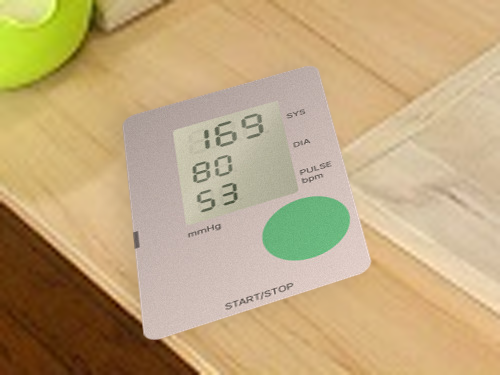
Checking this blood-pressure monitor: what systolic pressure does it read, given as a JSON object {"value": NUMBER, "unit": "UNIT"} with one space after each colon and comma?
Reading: {"value": 169, "unit": "mmHg"}
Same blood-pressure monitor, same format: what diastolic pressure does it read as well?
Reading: {"value": 80, "unit": "mmHg"}
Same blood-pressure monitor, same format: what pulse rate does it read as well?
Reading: {"value": 53, "unit": "bpm"}
